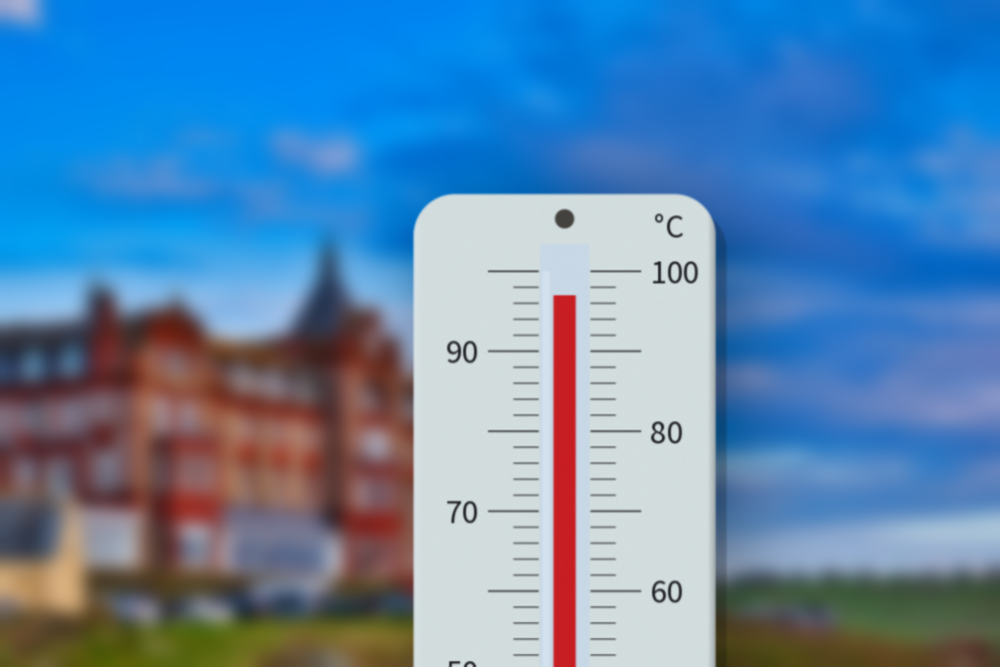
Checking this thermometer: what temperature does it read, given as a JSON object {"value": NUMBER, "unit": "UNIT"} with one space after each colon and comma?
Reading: {"value": 97, "unit": "°C"}
